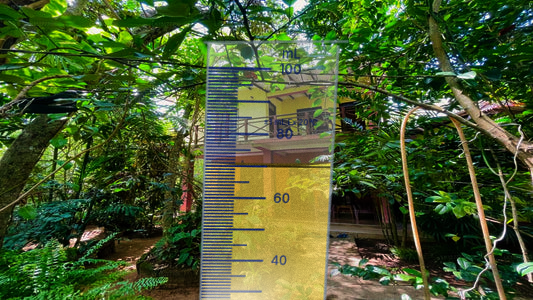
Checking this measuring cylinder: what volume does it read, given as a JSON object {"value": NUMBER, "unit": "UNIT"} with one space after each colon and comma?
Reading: {"value": 70, "unit": "mL"}
